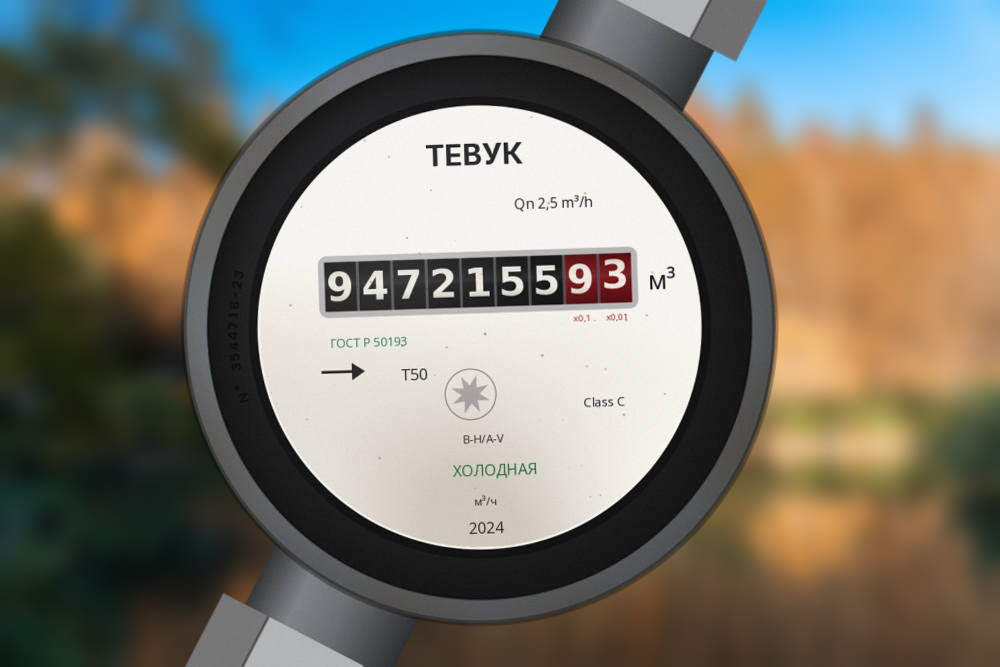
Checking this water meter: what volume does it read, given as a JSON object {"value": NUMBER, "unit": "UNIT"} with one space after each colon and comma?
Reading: {"value": 9472155.93, "unit": "m³"}
